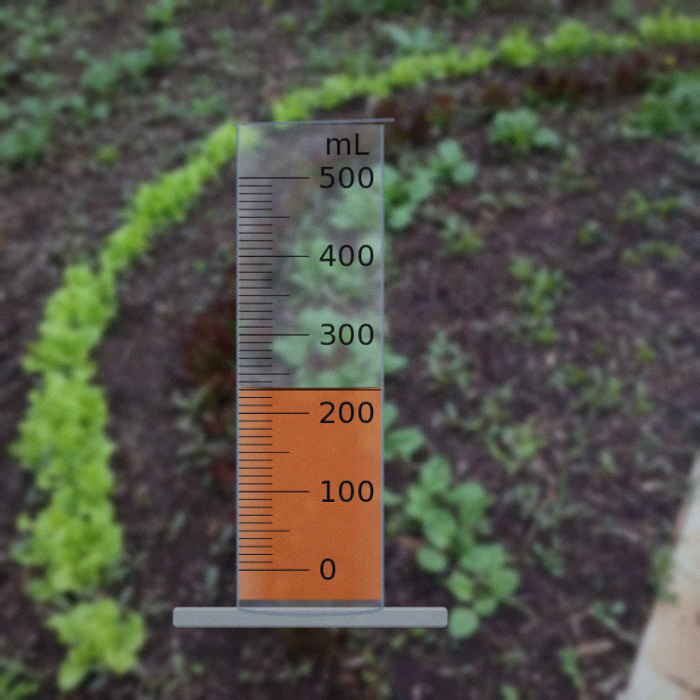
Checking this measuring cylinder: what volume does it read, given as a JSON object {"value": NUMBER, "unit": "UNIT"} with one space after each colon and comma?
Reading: {"value": 230, "unit": "mL"}
